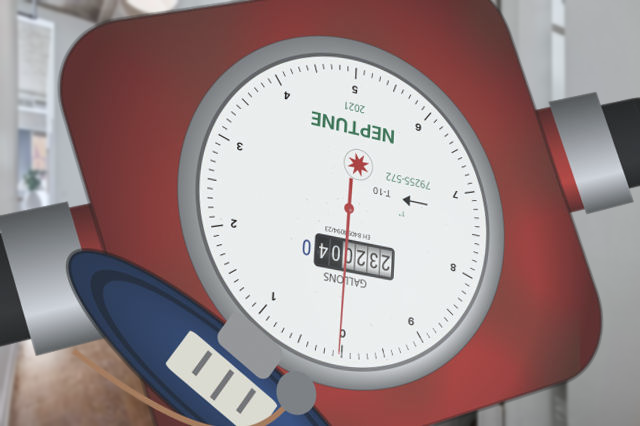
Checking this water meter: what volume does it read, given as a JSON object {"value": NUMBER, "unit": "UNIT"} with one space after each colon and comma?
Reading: {"value": 2320040.0, "unit": "gal"}
